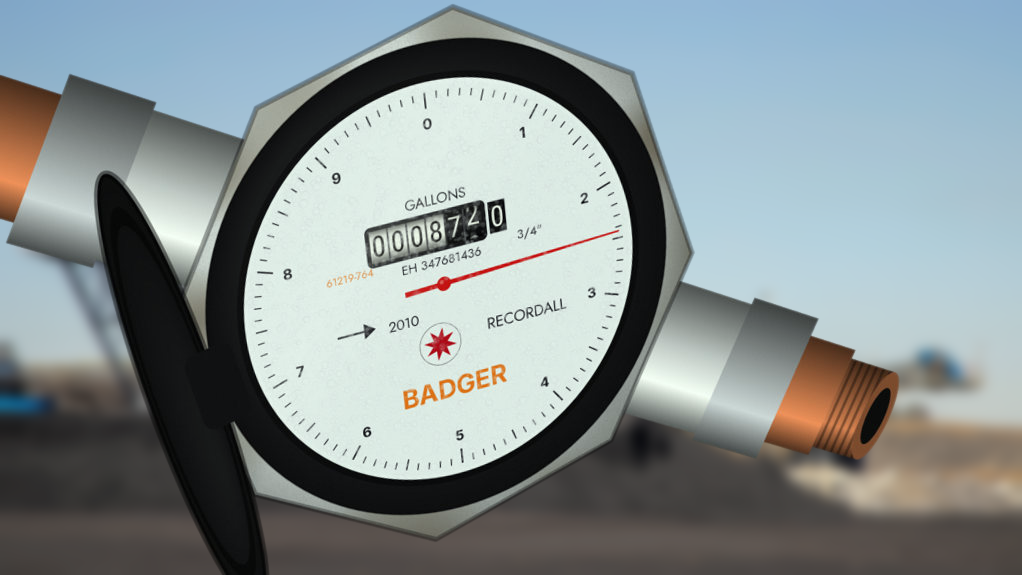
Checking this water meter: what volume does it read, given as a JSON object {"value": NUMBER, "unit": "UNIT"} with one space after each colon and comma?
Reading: {"value": 8722.4, "unit": "gal"}
